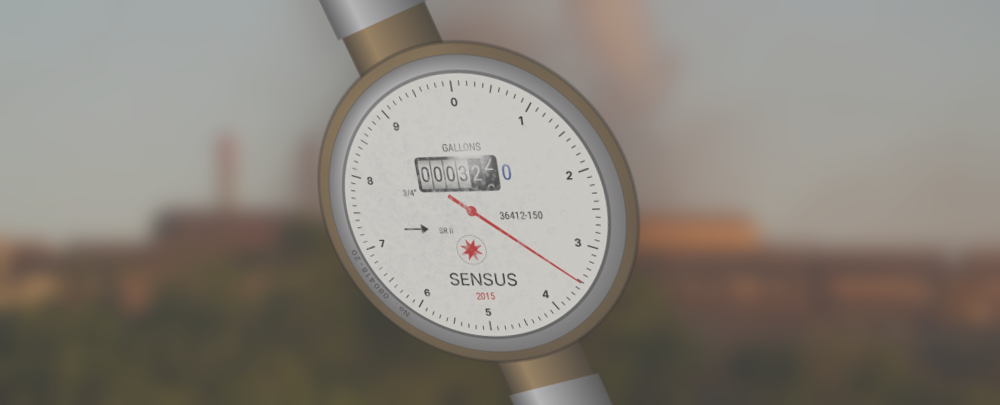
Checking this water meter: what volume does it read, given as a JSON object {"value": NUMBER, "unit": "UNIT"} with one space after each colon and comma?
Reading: {"value": 3223.5, "unit": "gal"}
